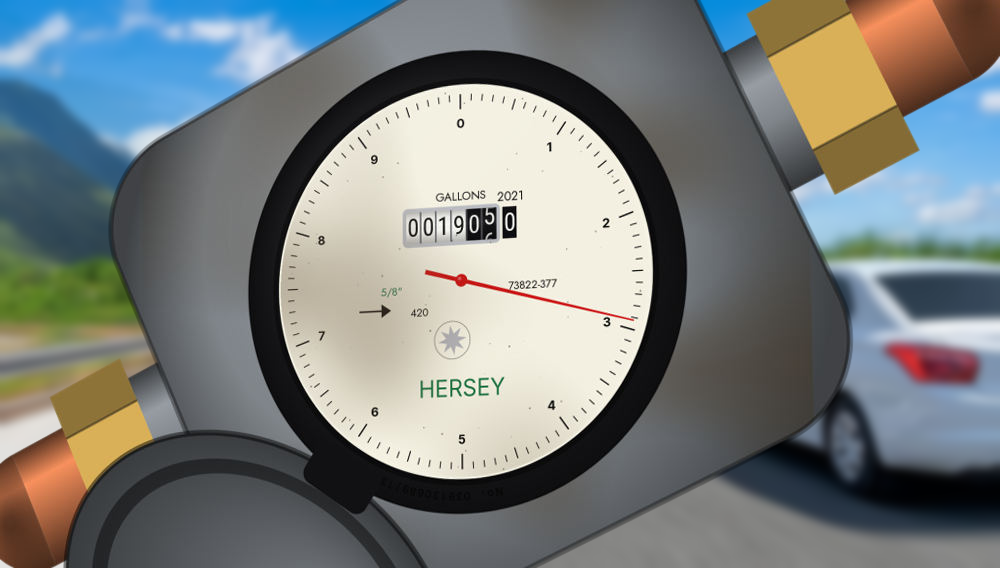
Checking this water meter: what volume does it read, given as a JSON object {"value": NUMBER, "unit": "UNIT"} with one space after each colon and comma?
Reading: {"value": 19052.9, "unit": "gal"}
